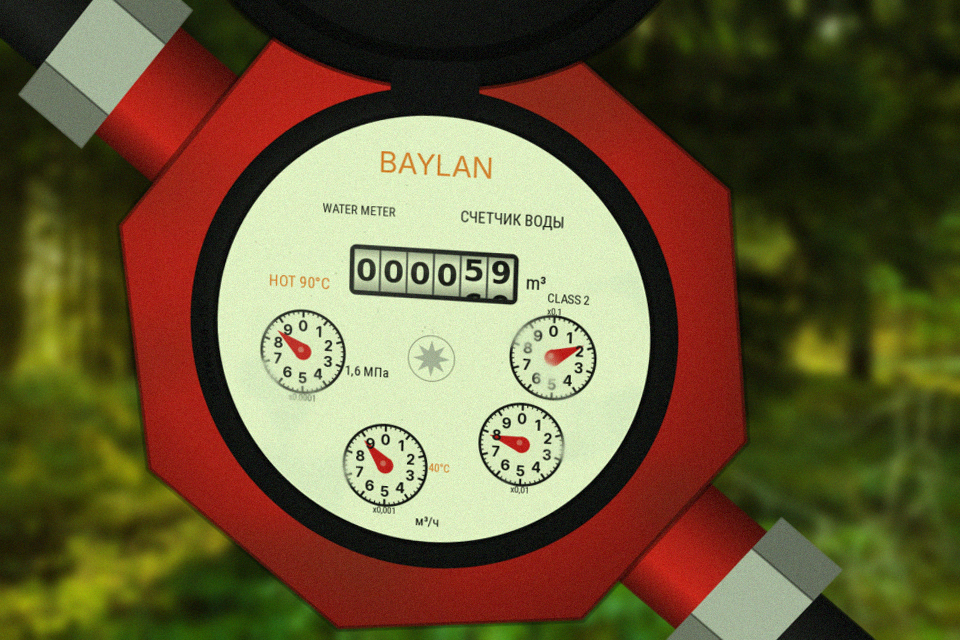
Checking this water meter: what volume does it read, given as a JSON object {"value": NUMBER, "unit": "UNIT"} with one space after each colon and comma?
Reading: {"value": 59.1788, "unit": "m³"}
